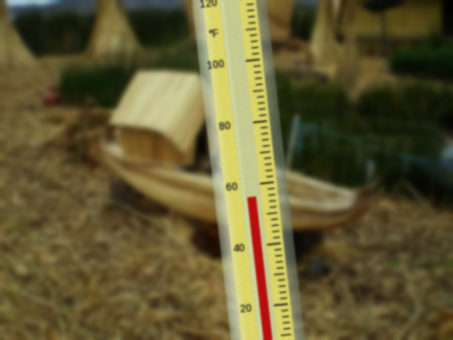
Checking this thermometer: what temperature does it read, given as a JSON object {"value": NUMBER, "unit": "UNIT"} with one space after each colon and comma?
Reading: {"value": 56, "unit": "°F"}
